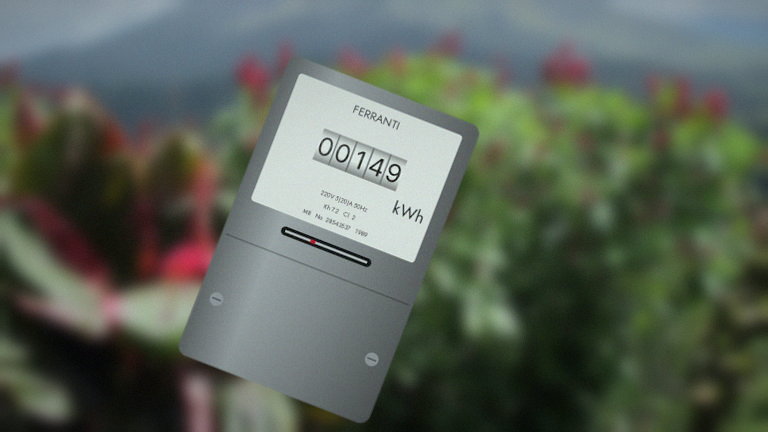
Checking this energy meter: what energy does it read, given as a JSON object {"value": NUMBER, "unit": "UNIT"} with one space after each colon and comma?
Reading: {"value": 149, "unit": "kWh"}
